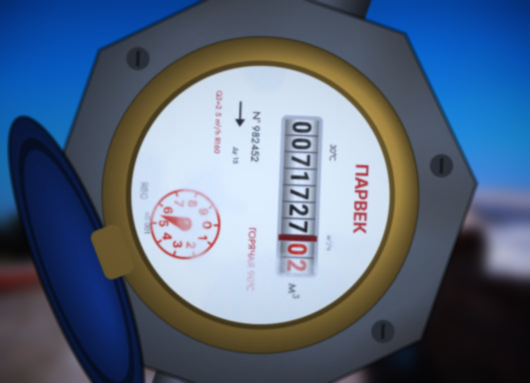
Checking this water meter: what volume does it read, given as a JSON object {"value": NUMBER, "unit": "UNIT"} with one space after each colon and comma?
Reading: {"value": 71727.025, "unit": "m³"}
